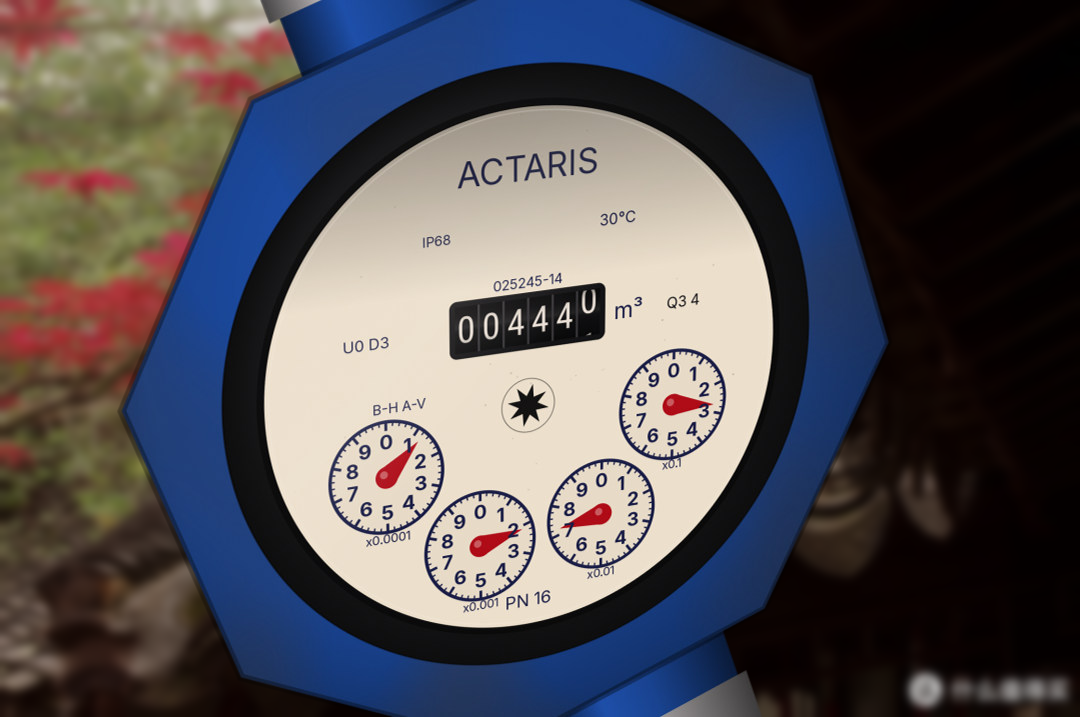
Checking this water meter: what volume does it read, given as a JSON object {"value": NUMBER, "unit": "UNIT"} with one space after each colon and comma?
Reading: {"value": 4440.2721, "unit": "m³"}
